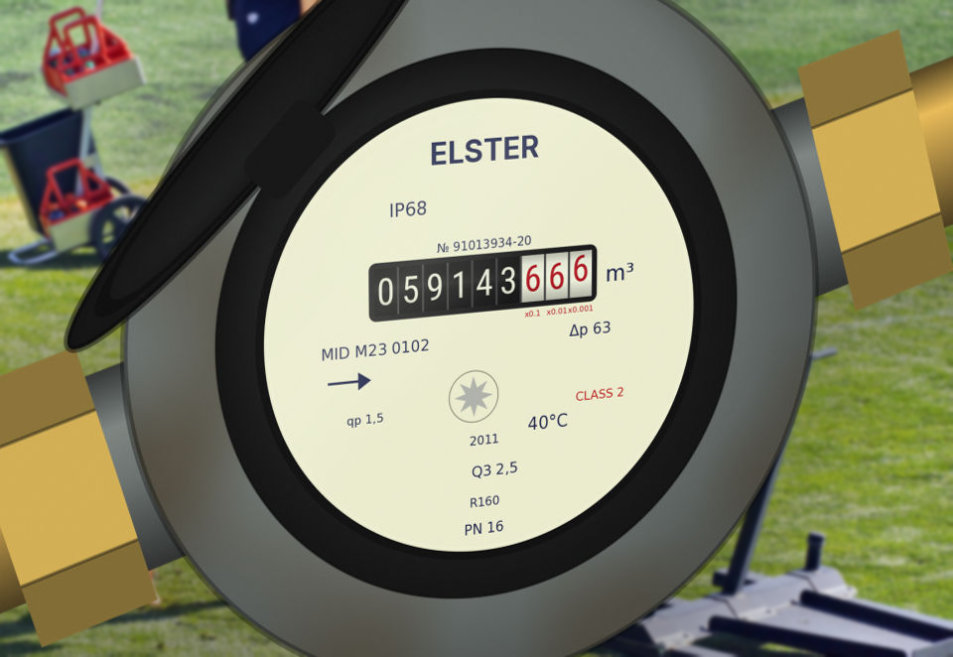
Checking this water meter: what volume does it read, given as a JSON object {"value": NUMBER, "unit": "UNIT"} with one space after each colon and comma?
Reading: {"value": 59143.666, "unit": "m³"}
